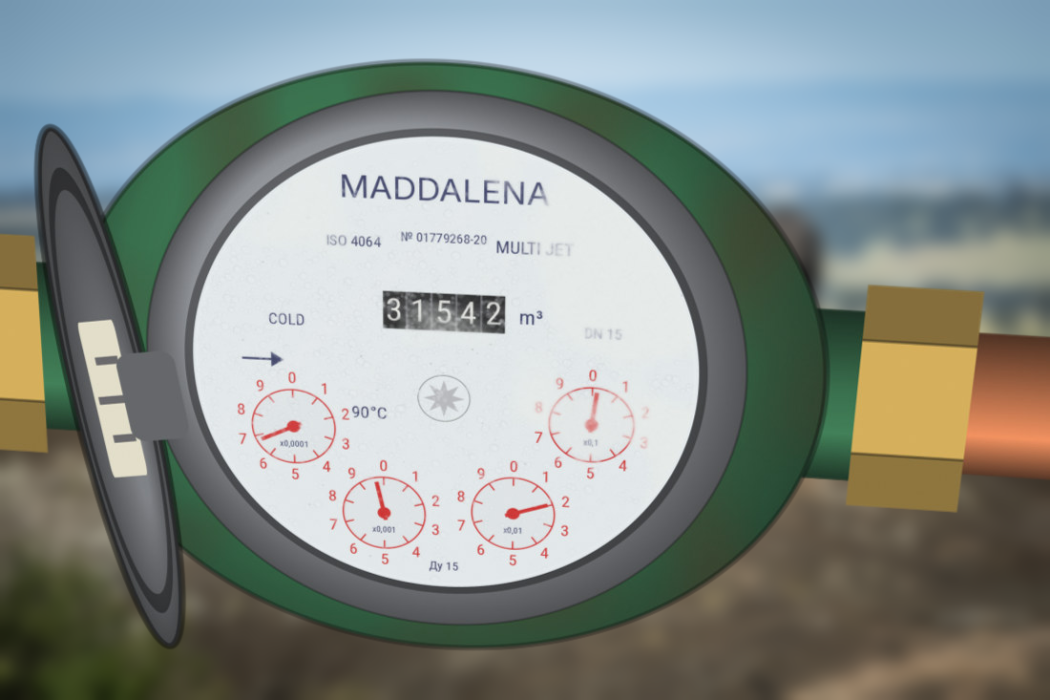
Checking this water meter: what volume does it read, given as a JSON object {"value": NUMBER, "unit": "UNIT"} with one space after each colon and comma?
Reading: {"value": 31542.0196, "unit": "m³"}
